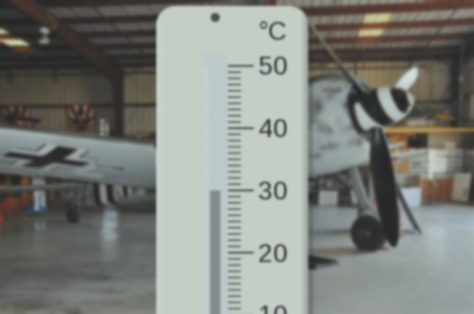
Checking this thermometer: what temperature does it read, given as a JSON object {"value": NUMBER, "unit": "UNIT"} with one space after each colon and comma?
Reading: {"value": 30, "unit": "°C"}
